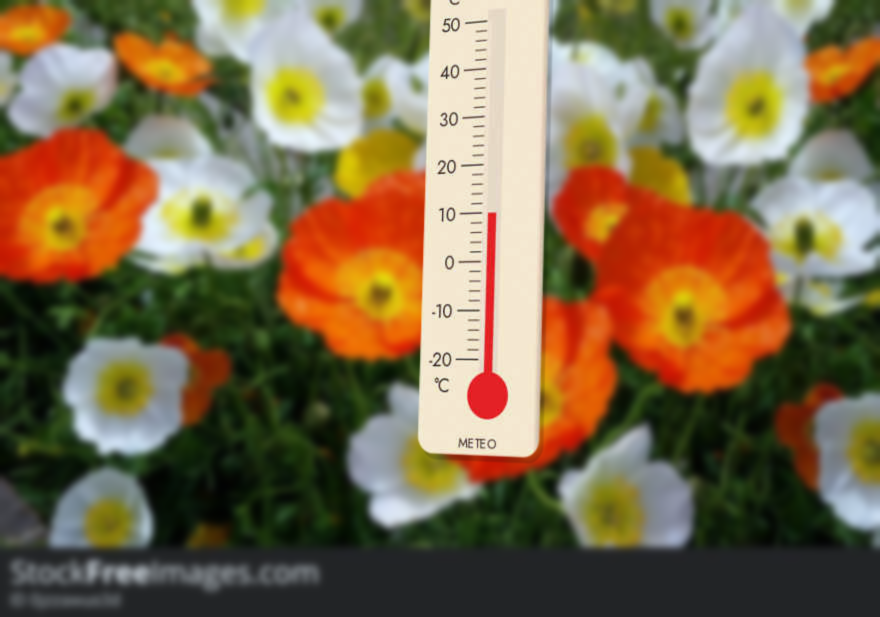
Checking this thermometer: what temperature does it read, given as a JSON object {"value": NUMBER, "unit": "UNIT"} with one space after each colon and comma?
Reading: {"value": 10, "unit": "°C"}
